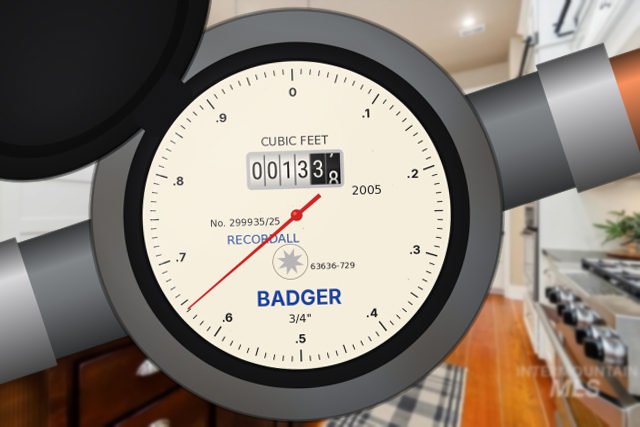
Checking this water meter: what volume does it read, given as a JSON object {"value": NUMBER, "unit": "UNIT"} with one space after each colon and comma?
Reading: {"value": 1337.64, "unit": "ft³"}
